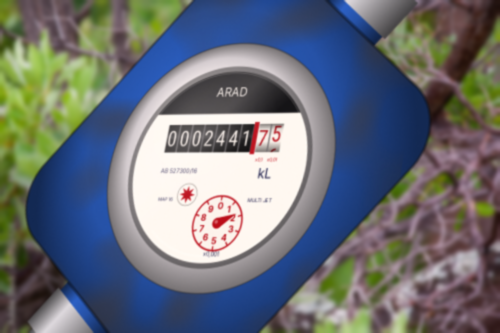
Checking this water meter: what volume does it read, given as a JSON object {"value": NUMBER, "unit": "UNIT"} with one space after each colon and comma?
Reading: {"value": 2441.751, "unit": "kL"}
